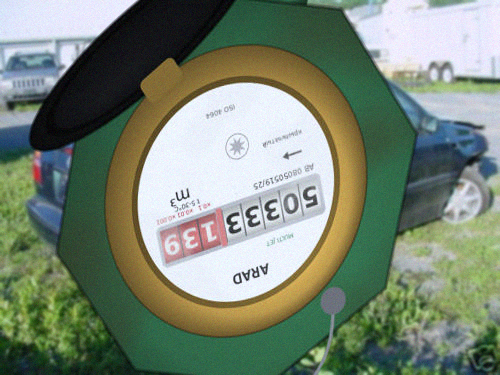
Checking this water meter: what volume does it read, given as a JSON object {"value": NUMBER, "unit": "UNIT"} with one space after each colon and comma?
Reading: {"value": 50333.139, "unit": "m³"}
